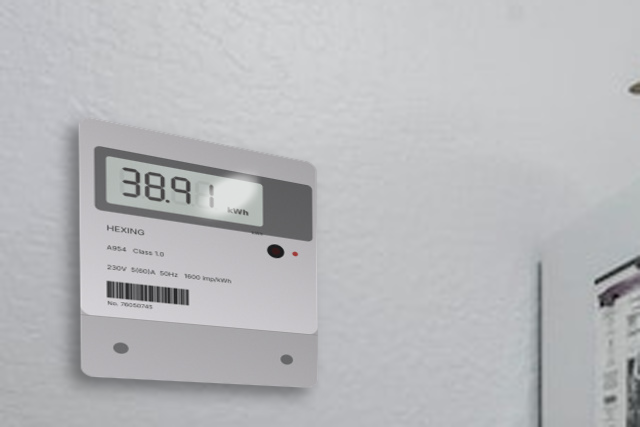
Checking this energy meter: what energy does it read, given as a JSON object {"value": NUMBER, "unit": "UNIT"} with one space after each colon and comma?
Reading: {"value": 38.91, "unit": "kWh"}
